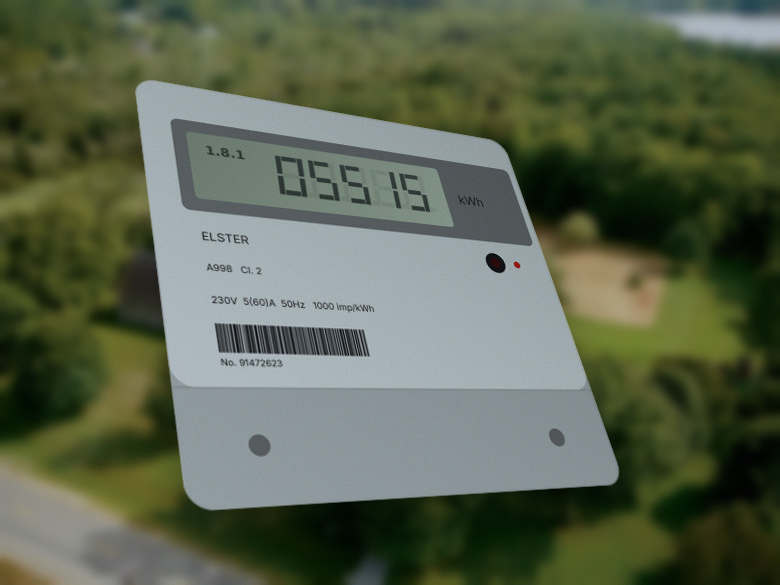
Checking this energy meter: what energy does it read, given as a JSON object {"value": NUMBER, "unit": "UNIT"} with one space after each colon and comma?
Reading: {"value": 5515, "unit": "kWh"}
